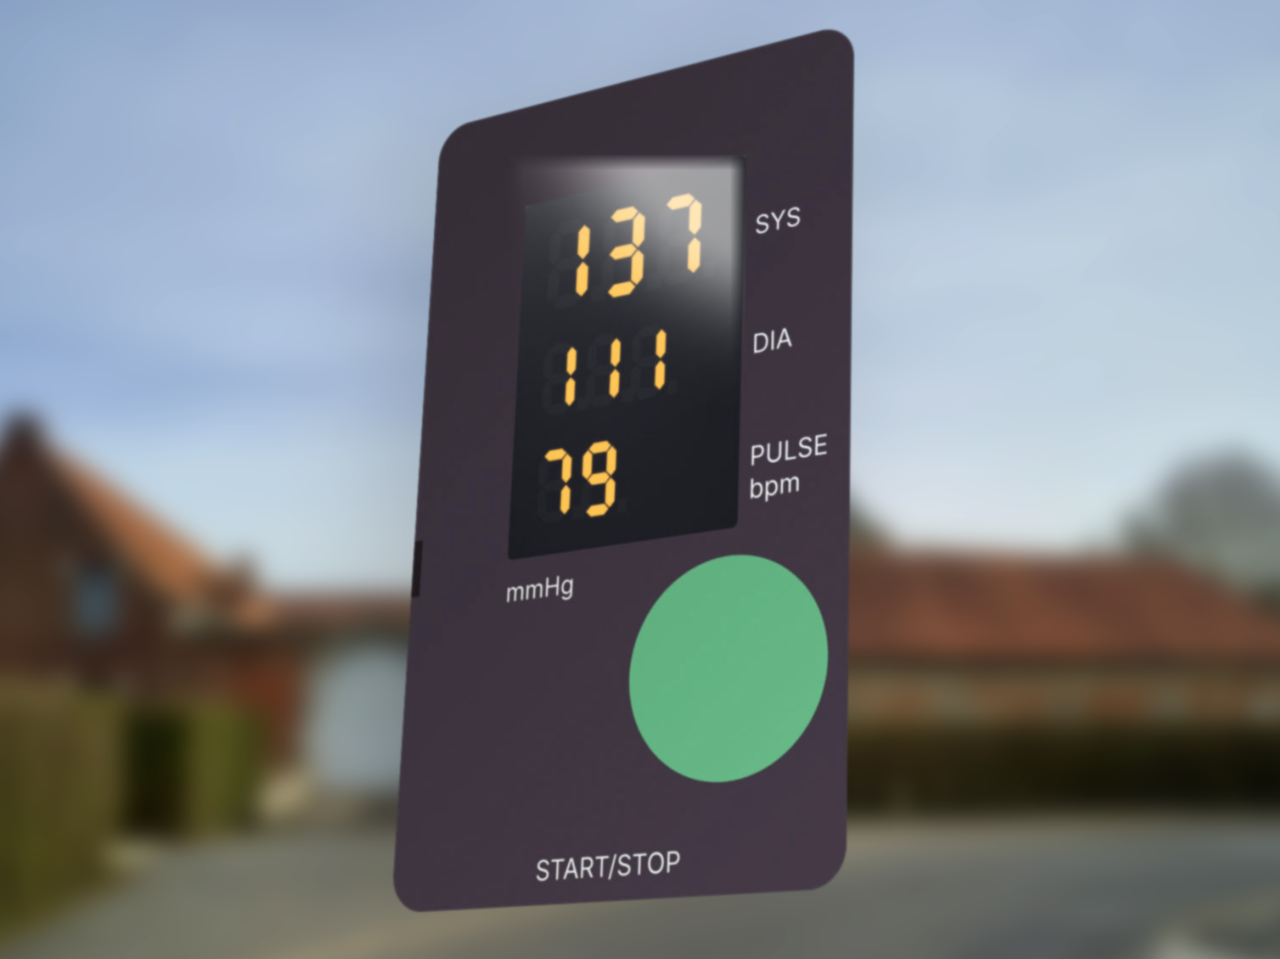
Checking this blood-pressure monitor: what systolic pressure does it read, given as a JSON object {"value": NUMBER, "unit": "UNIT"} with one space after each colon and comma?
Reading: {"value": 137, "unit": "mmHg"}
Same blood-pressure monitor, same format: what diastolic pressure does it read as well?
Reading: {"value": 111, "unit": "mmHg"}
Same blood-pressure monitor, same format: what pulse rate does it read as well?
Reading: {"value": 79, "unit": "bpm"}
